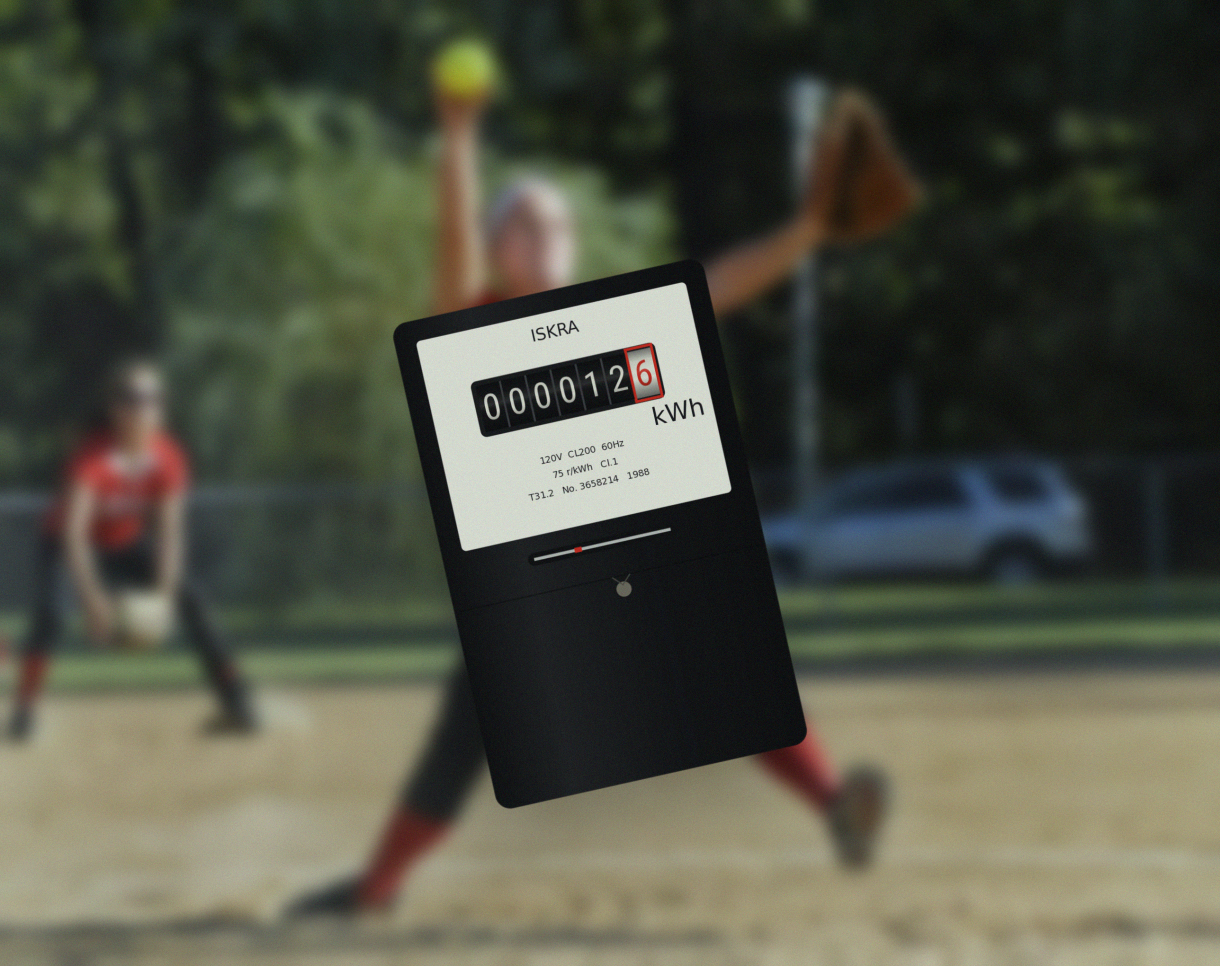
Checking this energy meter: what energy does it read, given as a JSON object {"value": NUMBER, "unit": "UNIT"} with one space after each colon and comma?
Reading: {"value": 12.6, "unit": "kWh"}
